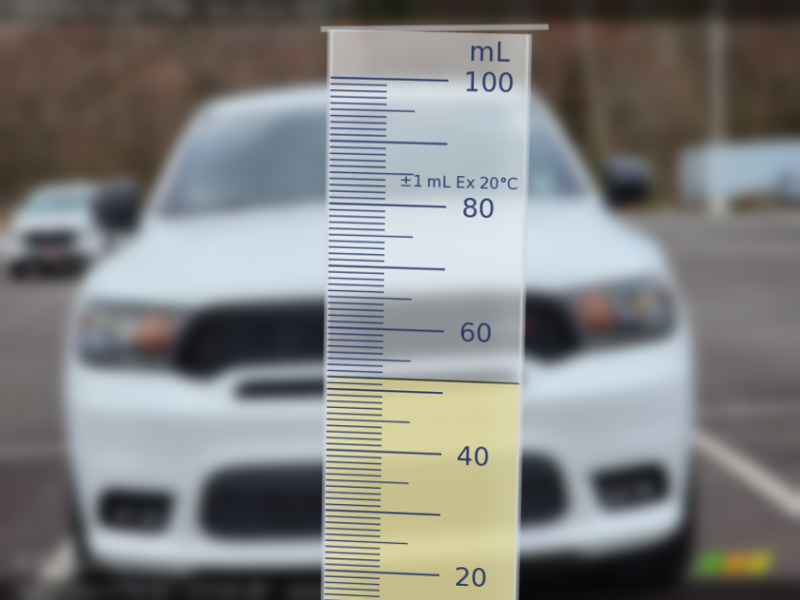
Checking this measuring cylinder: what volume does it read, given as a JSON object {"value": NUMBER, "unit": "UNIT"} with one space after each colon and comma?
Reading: {"value": 52, "unit": "mL"}
